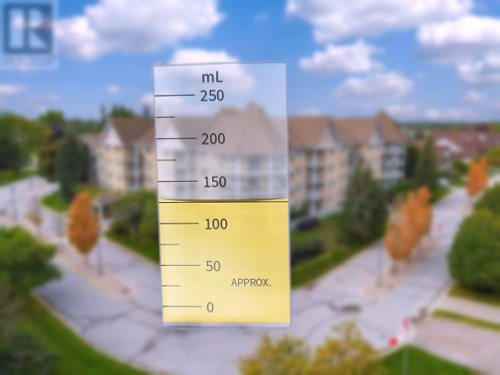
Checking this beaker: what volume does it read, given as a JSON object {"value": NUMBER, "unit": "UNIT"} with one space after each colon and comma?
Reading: {"value": 125, "unit": "mL"}
